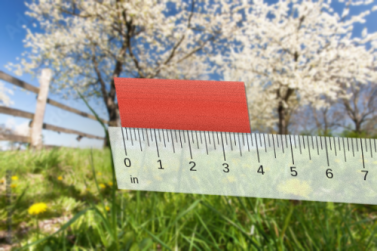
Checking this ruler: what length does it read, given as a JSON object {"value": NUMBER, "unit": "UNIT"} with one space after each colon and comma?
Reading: {"value": 3.875, "unit": "in"}
